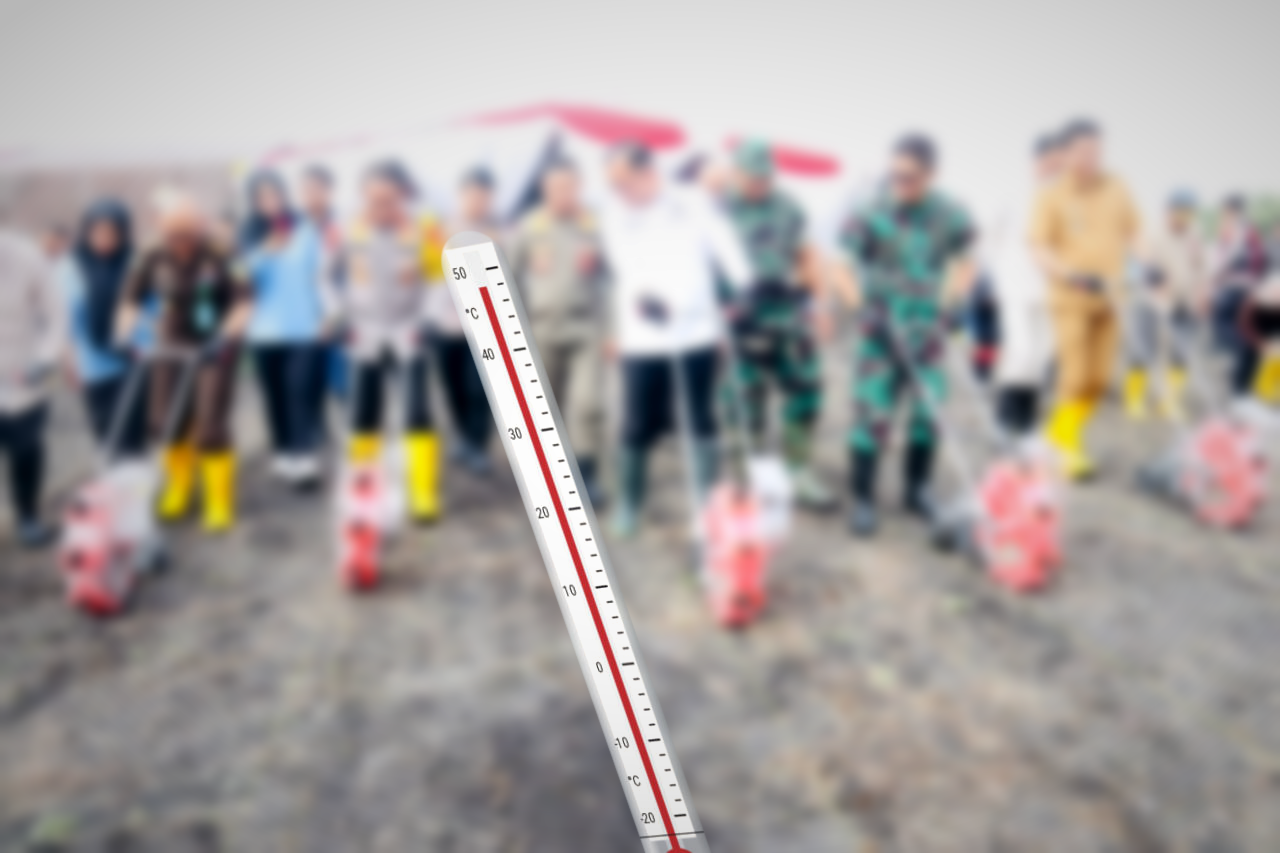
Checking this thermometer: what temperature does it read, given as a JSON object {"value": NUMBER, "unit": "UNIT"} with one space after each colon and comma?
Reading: {"value": 48, "unit": "°C"}
